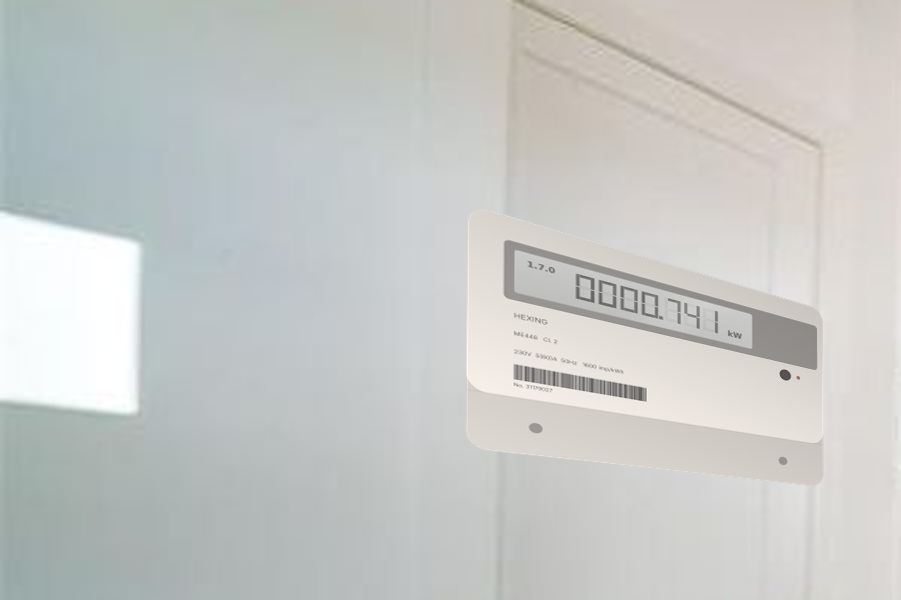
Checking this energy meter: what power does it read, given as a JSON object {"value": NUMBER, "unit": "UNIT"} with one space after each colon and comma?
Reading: {"value": 0.741, "unit": "kW"}
